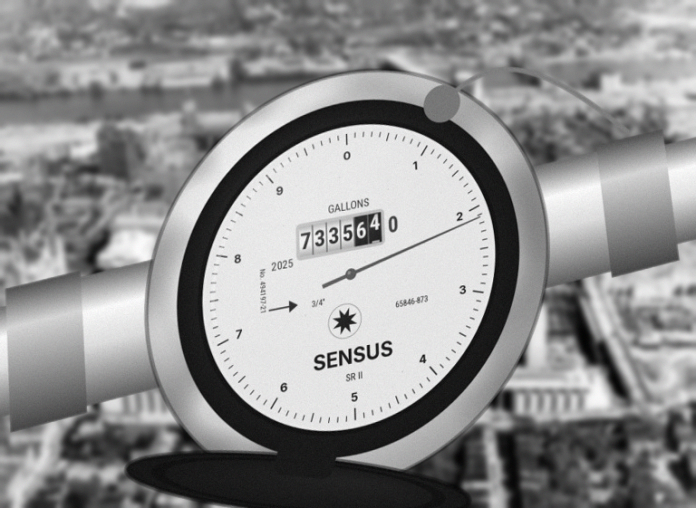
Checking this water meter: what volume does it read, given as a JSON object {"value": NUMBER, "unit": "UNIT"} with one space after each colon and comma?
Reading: {"value": 7335642.1, "unit": "gal"}
